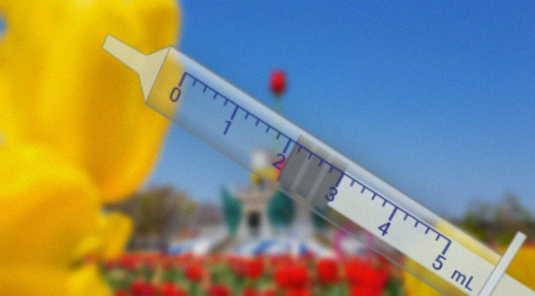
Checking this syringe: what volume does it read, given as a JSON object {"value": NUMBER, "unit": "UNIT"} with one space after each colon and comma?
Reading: {"value": 2.1, "unit": "mL"}
